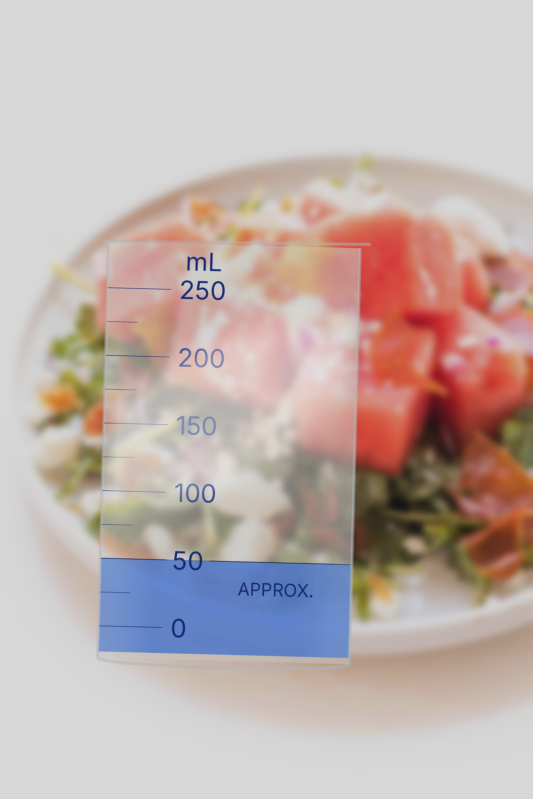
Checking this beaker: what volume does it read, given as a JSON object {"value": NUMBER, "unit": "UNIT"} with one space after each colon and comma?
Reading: {"value": 50, "unit": "mL"}
